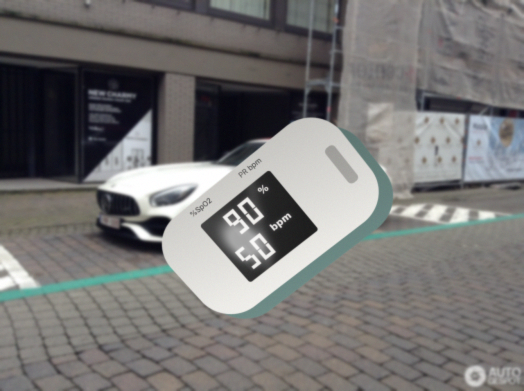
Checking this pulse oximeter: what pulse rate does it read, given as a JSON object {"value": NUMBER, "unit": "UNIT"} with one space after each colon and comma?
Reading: {"value": 50, "unit": "bpm"}
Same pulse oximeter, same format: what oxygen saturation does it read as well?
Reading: {"value": 90, "unit": "%"}
